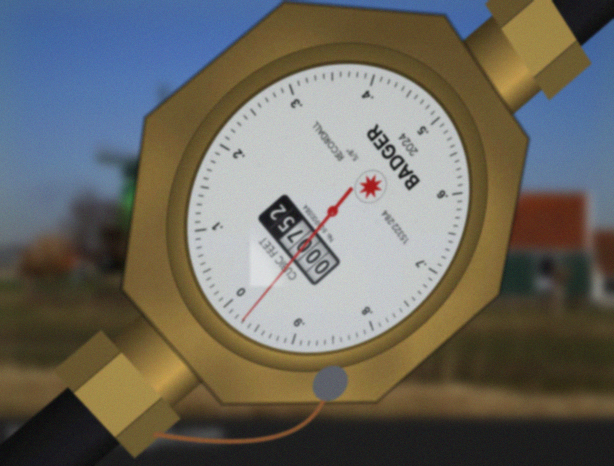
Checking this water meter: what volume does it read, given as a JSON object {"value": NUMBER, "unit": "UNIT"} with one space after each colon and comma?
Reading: {"value": 751.97, "unit": "ft³"}
